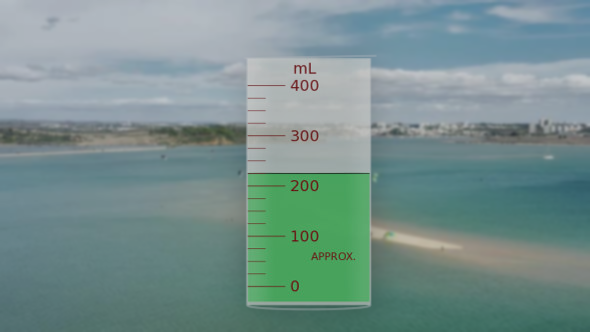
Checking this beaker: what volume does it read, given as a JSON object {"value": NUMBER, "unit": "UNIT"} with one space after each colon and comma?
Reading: {"value": 225, "unit": "mL"}
